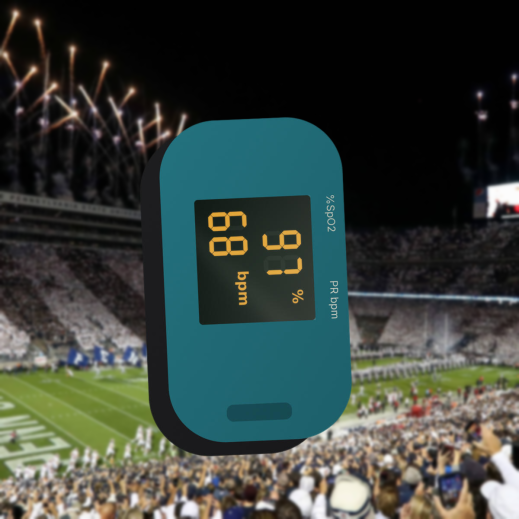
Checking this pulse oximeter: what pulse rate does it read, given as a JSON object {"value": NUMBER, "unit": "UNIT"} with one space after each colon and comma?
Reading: {"value": 68, "unit": "bpm"}
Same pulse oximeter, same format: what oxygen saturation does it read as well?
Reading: {"value": 97, "unit": "%"}
